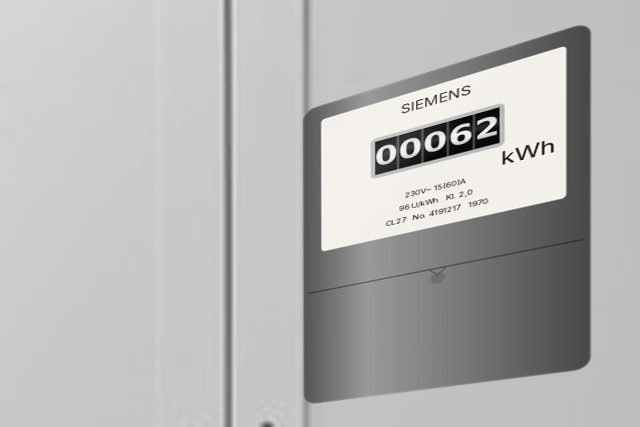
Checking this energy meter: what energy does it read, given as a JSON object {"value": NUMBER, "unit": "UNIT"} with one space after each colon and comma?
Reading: {"value": 62, "unit": "kWh"}
